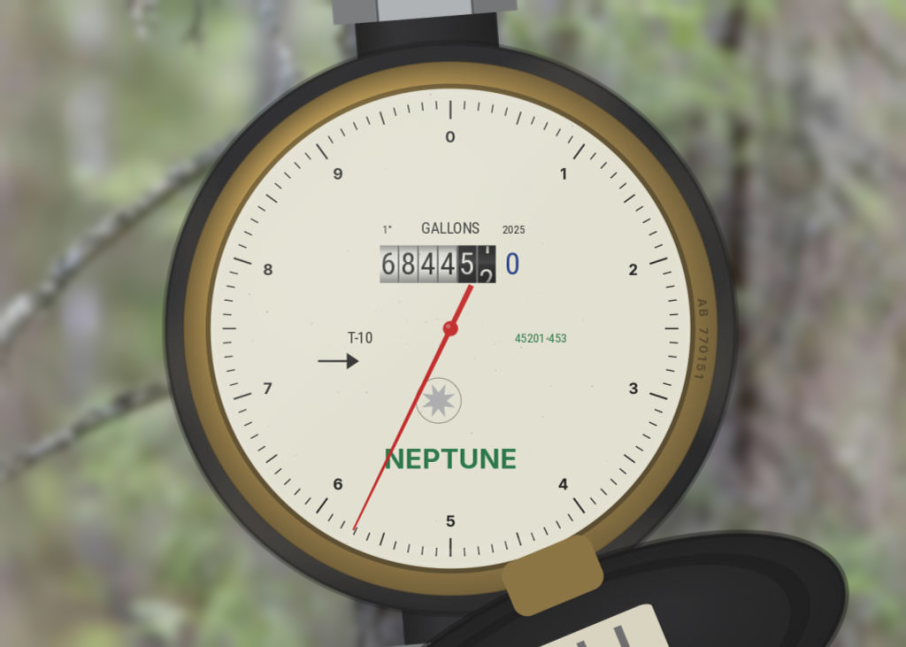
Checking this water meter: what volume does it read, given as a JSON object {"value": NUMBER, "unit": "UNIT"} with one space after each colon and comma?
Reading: {"value": 6844515.7, "unit": "gal"}
